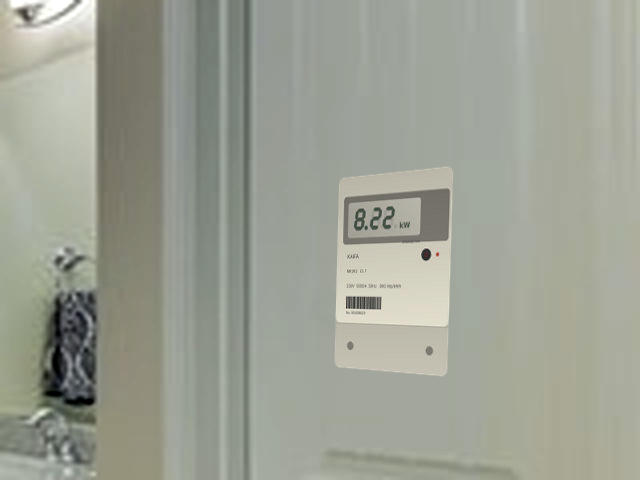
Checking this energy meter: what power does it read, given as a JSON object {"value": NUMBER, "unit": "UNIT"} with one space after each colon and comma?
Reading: {"value": 8.22, "unit": "kW"}
